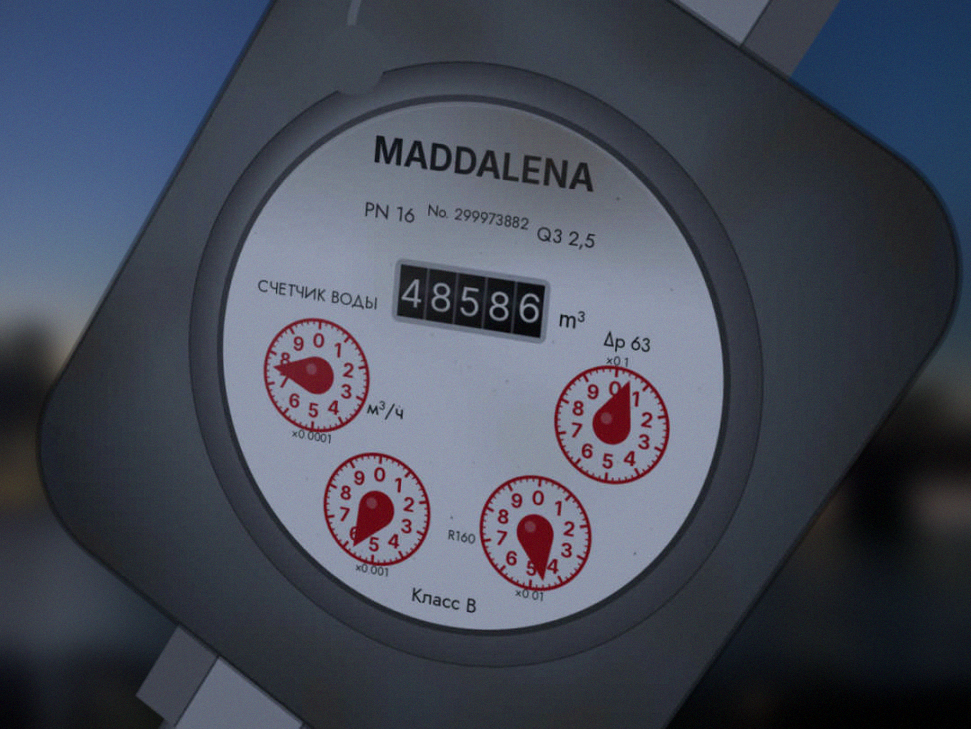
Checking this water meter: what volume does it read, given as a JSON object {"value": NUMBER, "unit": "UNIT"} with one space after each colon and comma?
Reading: {"value": 48586.0457, "unit": "m³"}
